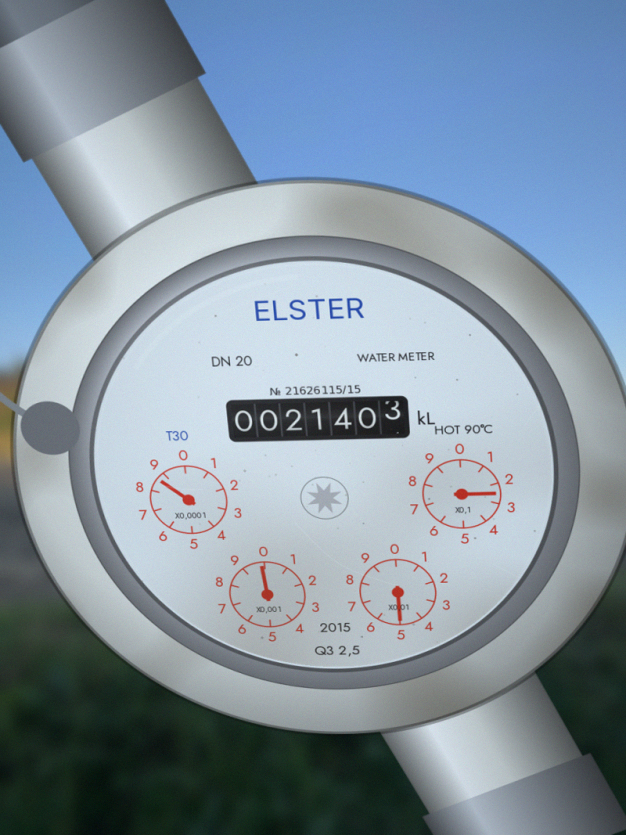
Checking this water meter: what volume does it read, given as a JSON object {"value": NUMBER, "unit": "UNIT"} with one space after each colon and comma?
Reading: {"value": 21403.2498, "unit": "kL"}
